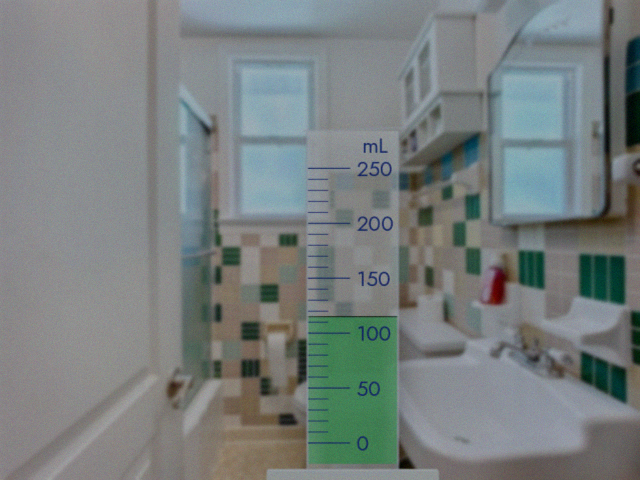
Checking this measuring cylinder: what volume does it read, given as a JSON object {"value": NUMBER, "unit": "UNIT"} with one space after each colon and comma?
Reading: {"value": 115, "unit": "mL"}
